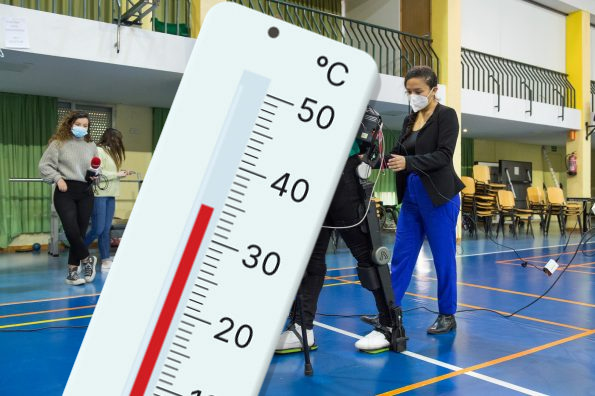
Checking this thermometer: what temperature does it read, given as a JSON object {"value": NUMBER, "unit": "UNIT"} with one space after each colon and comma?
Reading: {"value": 34, "unit": "°C"}
